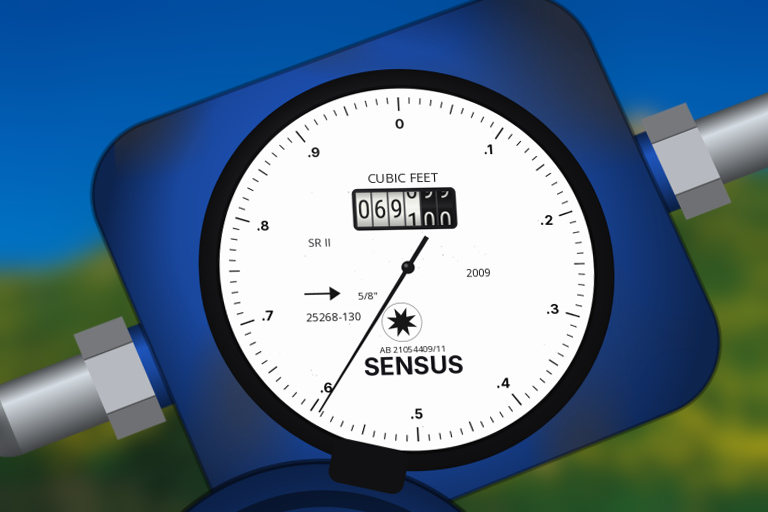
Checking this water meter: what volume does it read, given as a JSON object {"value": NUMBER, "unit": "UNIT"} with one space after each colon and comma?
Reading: {"value": 69099.59, "unit": "ft³"}
